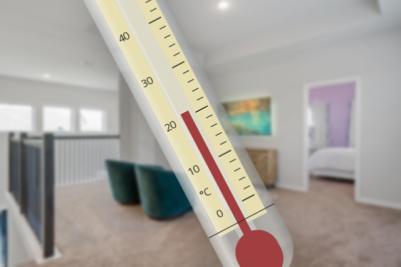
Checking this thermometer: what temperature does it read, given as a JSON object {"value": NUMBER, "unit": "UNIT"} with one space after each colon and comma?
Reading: {"value": 21, "unit": "°C"}
